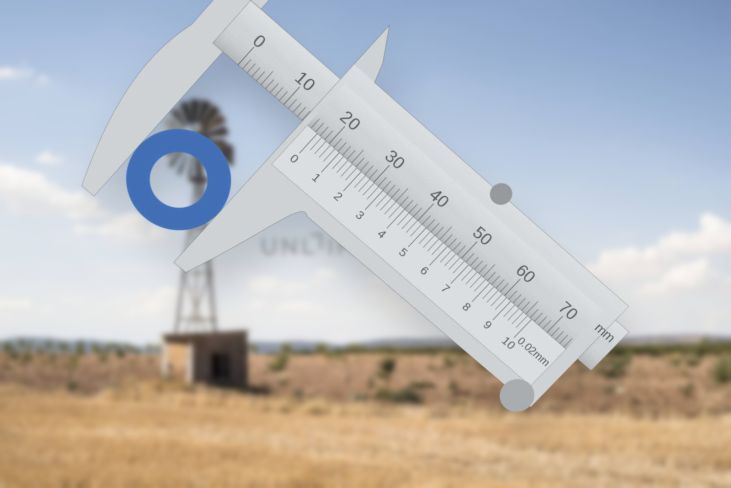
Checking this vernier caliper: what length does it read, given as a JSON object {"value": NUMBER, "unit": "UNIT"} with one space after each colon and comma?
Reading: {"value": 17.4, "unit": "mm"}
